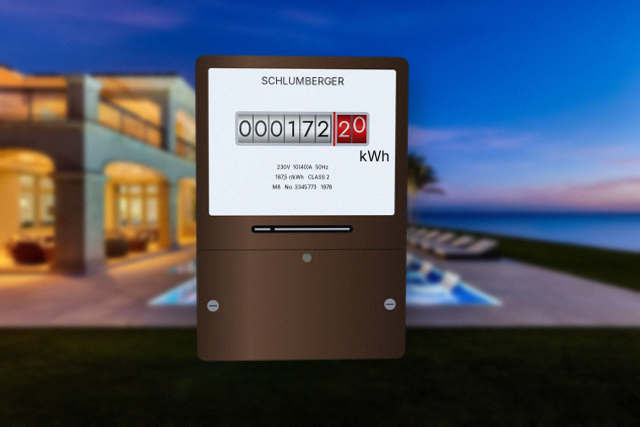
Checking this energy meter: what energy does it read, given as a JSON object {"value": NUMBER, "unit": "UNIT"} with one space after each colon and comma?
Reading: {"value": 172.20, "unit": "kWh"}
